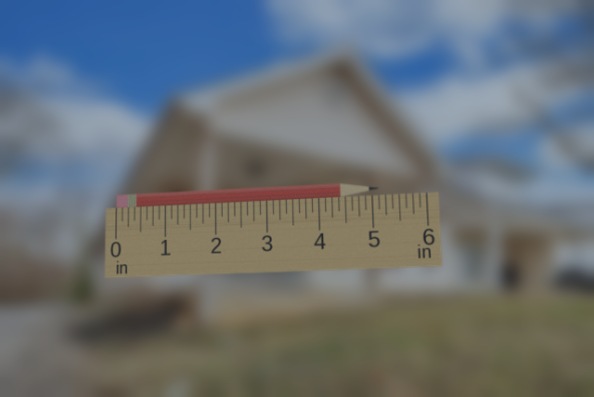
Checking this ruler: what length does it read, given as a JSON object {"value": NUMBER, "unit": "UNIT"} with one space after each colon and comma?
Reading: {"value": 5.125, "unit": "in"}
